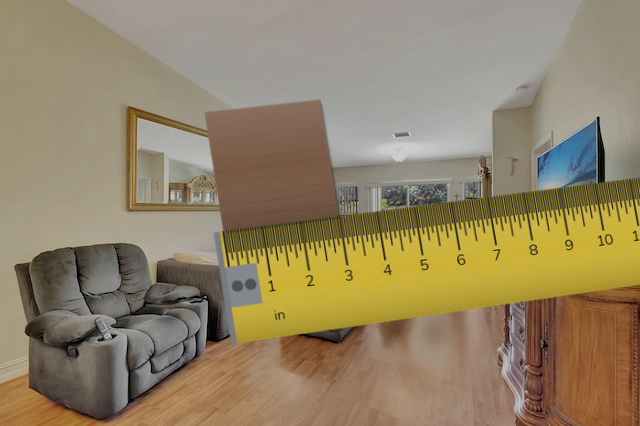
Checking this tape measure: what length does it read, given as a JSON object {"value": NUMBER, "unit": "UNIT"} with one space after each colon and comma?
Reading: {"value": 3, "unit": "in"}
